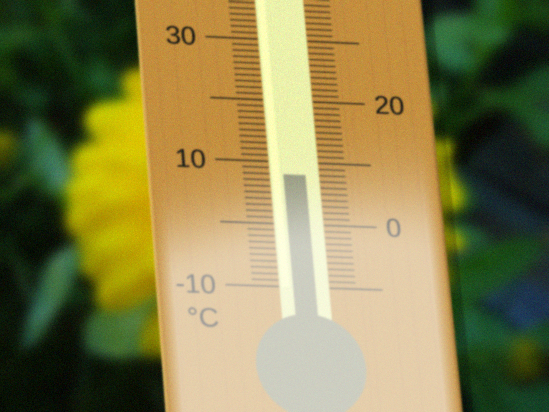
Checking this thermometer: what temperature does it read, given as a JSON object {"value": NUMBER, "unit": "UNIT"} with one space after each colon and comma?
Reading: {"value": 8, "unit": "°C"}
